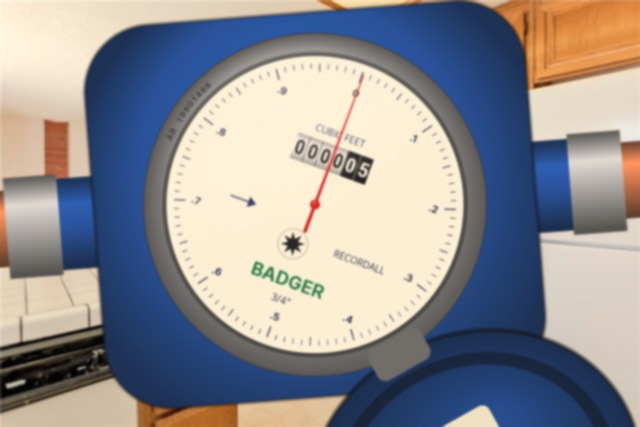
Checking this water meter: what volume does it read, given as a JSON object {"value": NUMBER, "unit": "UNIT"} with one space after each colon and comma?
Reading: {"value": 5.00, "unit": "ft³"}
